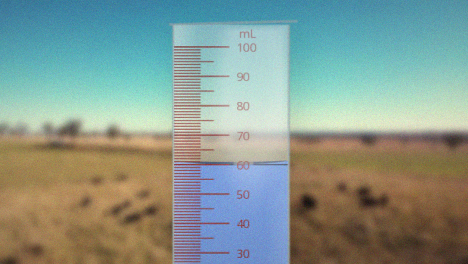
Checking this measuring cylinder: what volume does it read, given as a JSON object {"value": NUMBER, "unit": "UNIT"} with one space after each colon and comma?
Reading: {"value": 60, "unit": "mL"}
